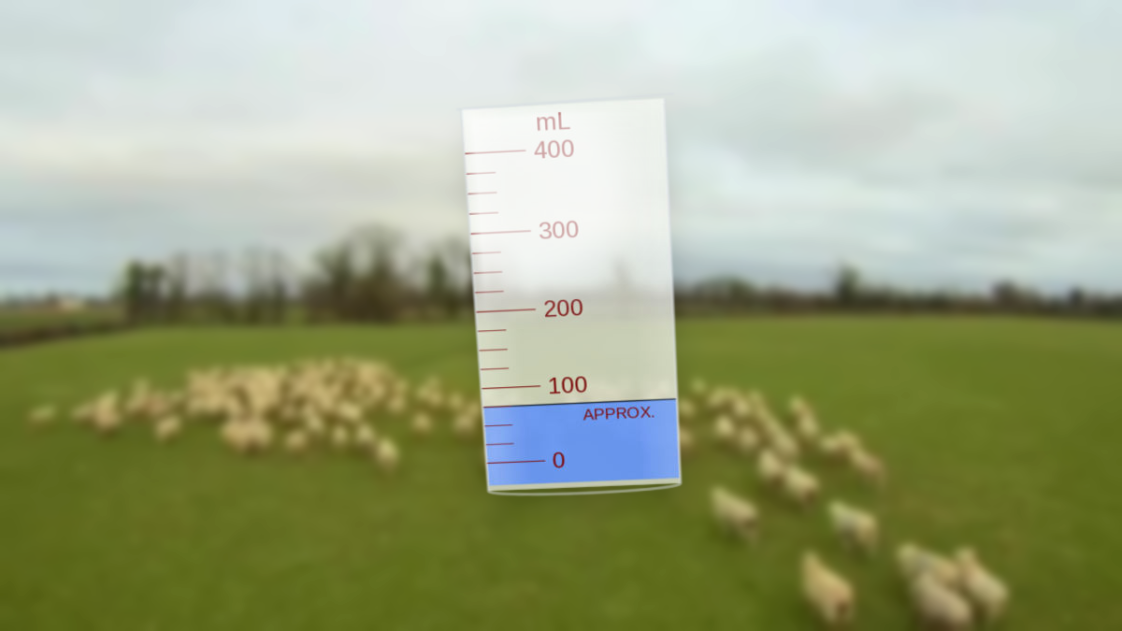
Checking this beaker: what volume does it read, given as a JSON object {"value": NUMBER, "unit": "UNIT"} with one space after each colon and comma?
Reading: {"value": 75, "unit": "mL"}
